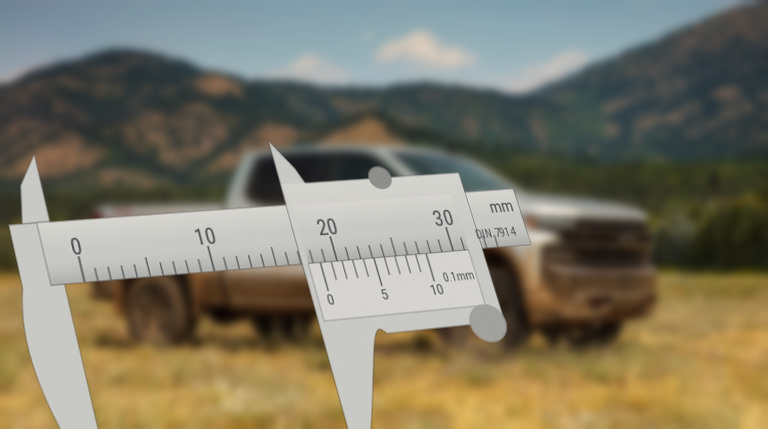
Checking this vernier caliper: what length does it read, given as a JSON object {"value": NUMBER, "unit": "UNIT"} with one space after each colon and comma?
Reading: {"value": 18.6, "unit": "mm"}
